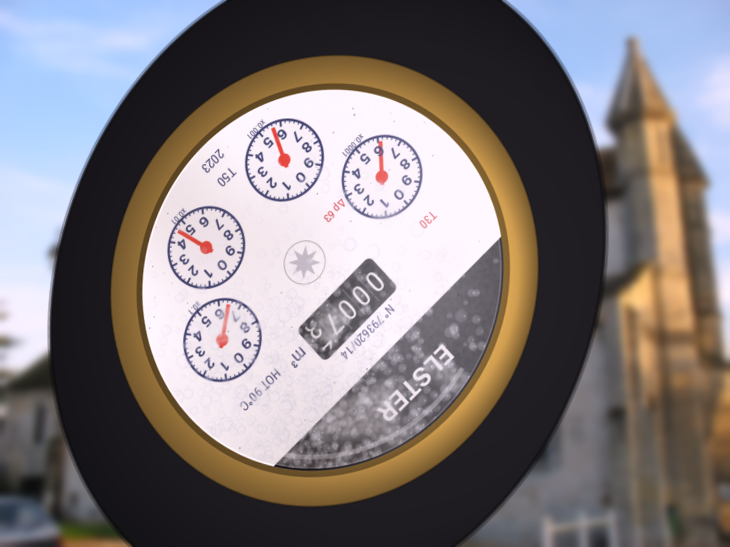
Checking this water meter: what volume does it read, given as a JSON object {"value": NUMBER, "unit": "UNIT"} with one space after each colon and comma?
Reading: {"value": 72.6456, "unit": "m³"}
